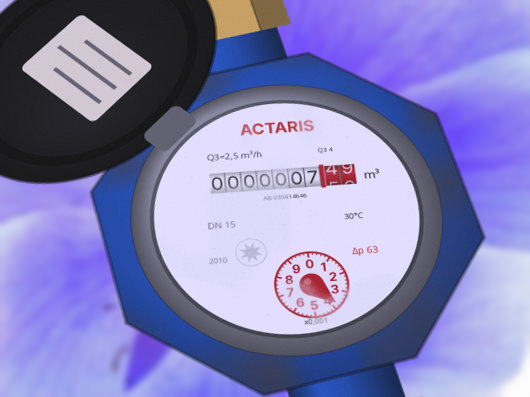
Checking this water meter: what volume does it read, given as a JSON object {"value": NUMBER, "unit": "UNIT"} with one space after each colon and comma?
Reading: {"value": 7.493, "unit": "m³"}
